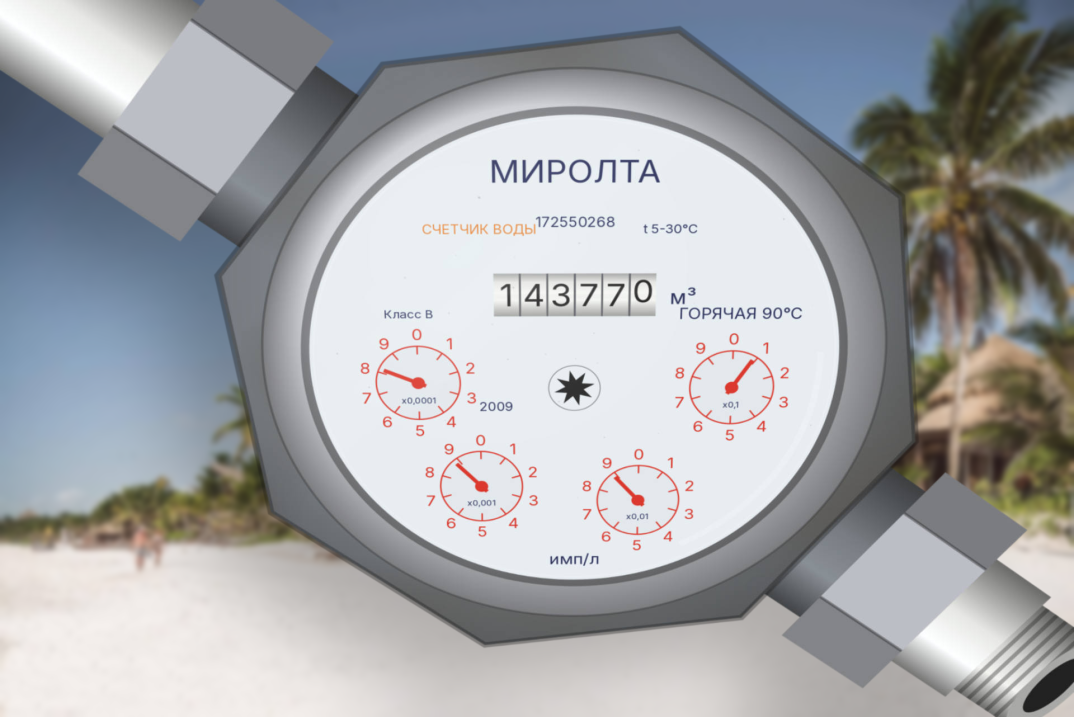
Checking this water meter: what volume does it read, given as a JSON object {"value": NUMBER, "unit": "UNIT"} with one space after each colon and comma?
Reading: {"value": 143770.0888, "unit": "m³"}
